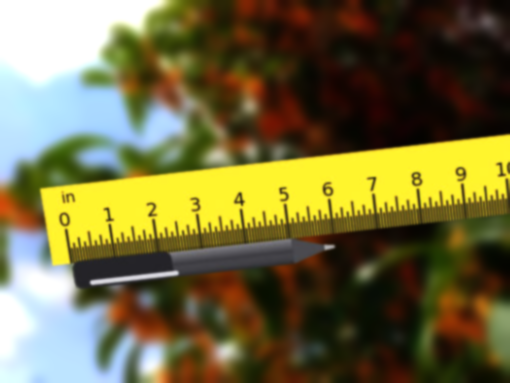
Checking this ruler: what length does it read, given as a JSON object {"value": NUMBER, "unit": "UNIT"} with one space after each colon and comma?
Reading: {"value": 6, "unit": "in"}
